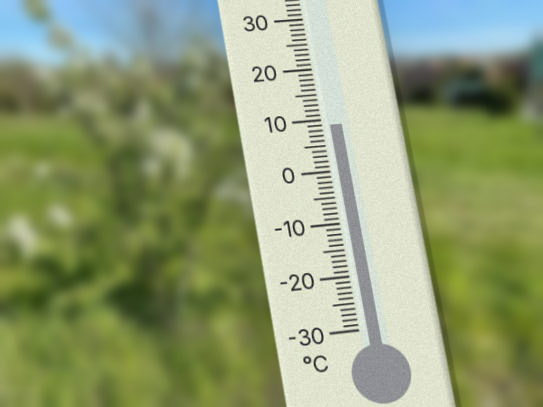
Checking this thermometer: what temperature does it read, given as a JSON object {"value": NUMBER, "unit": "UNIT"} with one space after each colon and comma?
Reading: {"value": 9, "unit": "°C"}
